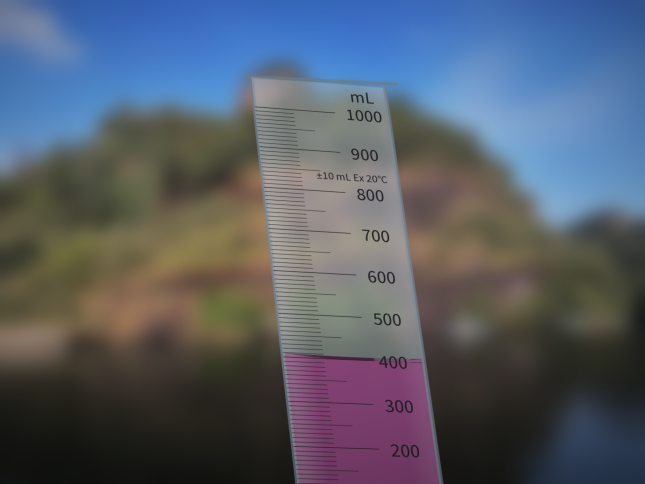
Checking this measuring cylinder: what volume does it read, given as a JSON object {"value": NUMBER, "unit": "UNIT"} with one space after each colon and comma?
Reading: {"value": 400, "unit": "mL"}
